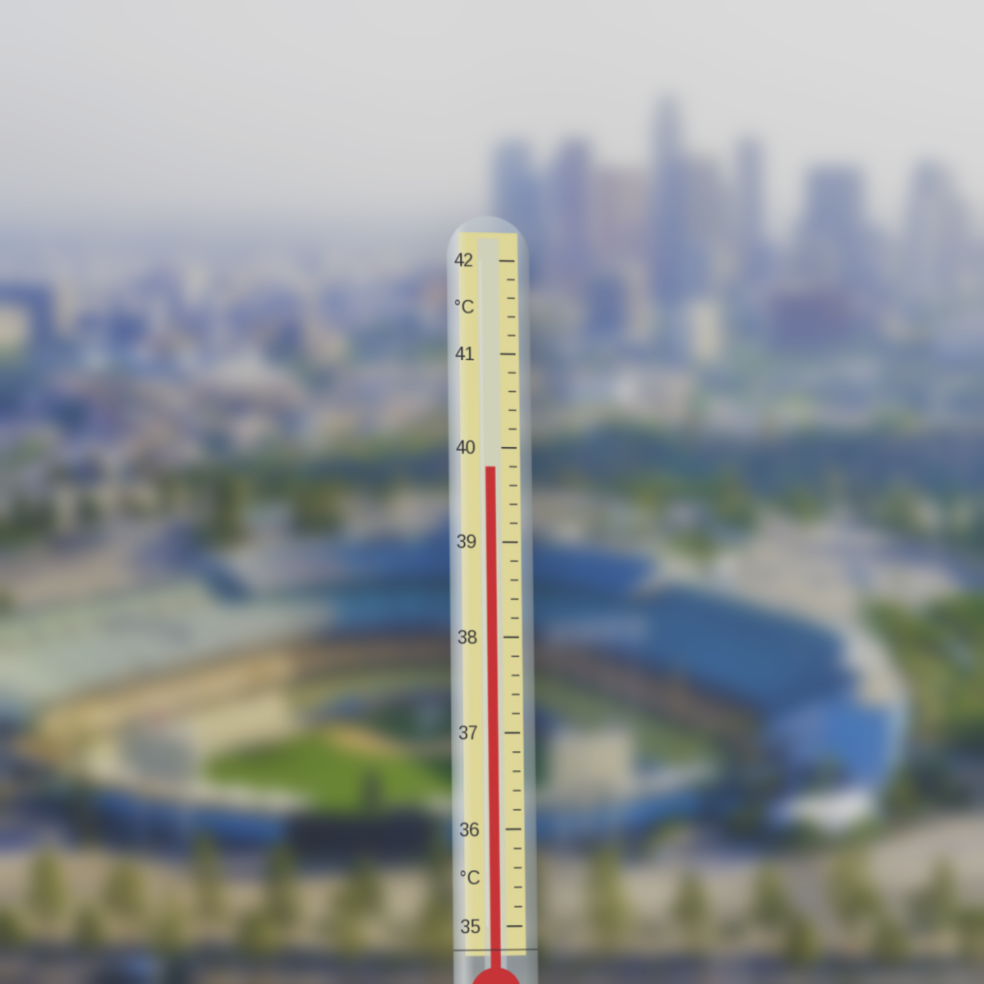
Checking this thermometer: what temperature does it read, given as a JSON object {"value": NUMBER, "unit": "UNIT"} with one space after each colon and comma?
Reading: {"value": 39.8, "unit": "°C"}
